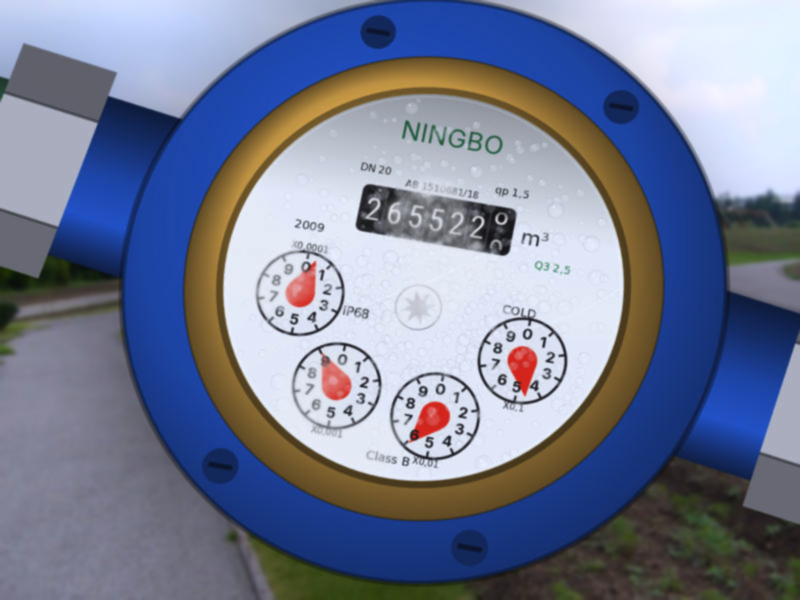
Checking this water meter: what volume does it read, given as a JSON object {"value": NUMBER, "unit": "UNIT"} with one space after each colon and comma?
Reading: {"value": 2655228.4590, "unit": "m³"}
